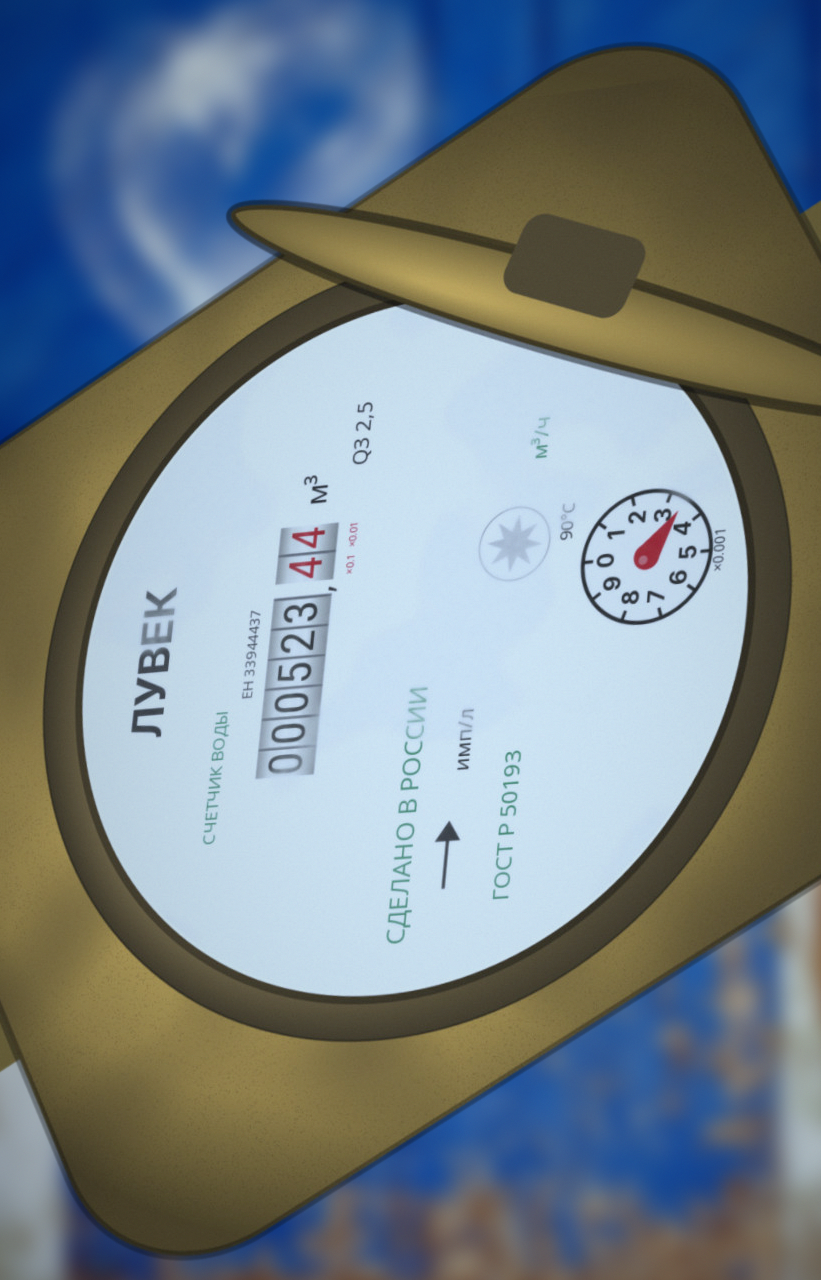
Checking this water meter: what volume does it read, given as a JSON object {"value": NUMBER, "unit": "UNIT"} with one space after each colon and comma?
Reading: {"value": 523.443, "unit": "m³"}
